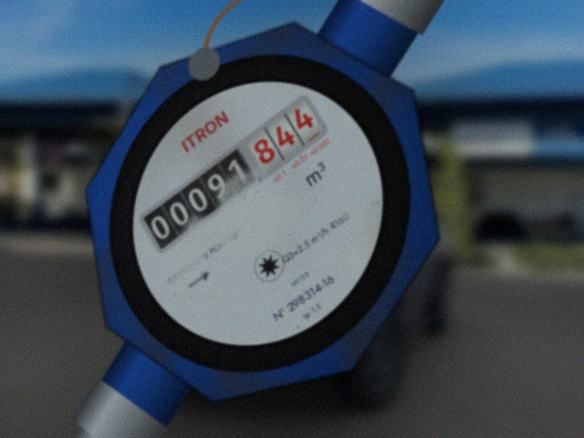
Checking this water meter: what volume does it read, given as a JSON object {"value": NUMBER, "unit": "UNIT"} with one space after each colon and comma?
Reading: {"value": 91.844, "unit": "m³"}
